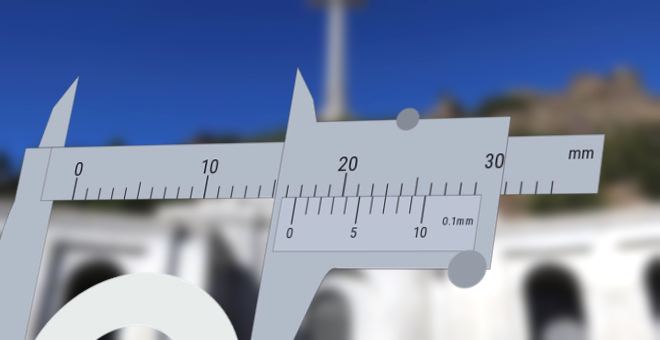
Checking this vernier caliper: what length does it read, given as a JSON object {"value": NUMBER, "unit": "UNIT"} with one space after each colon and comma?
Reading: {"value": 16.7, "unit": "mm"}
